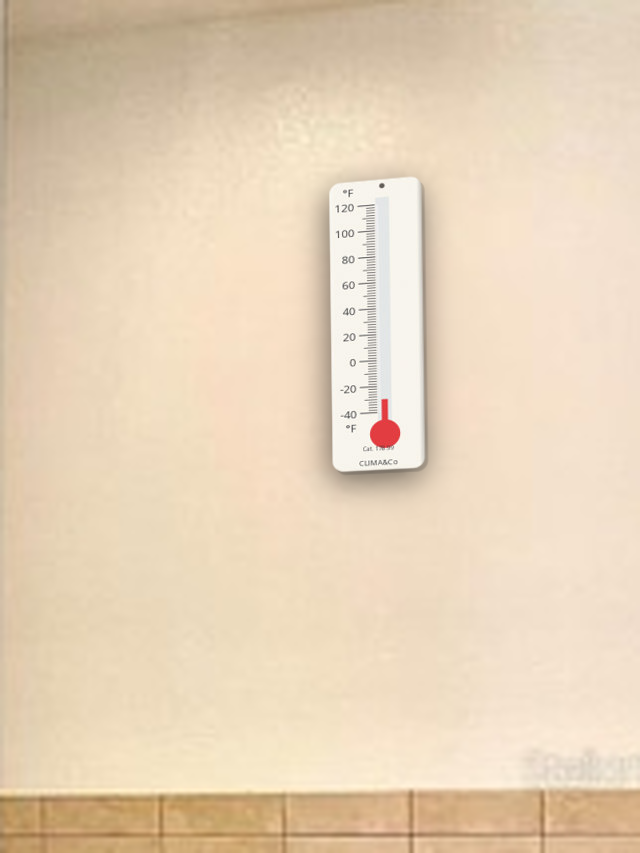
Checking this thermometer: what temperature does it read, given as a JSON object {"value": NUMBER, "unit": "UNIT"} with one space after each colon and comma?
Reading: {"value": -30, "unit": "°F"}
